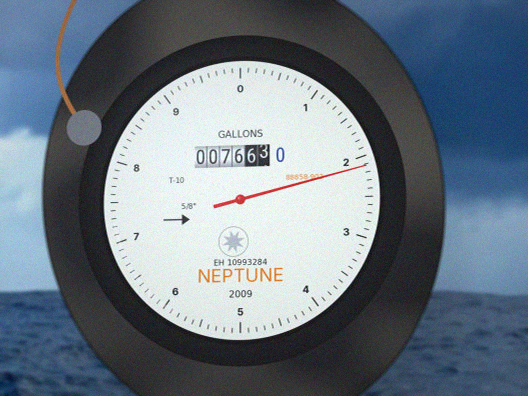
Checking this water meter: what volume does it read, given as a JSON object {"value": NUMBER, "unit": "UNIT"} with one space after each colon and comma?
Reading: {"value": 76632.1, "unit": "gal"}
